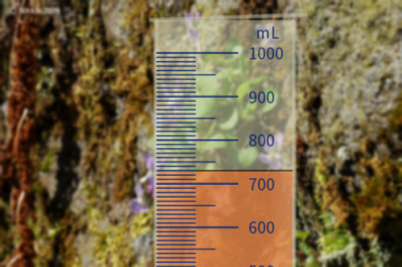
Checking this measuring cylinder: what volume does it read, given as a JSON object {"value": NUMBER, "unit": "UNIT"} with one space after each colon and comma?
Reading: {"value": 730, "unit": "mL"}
